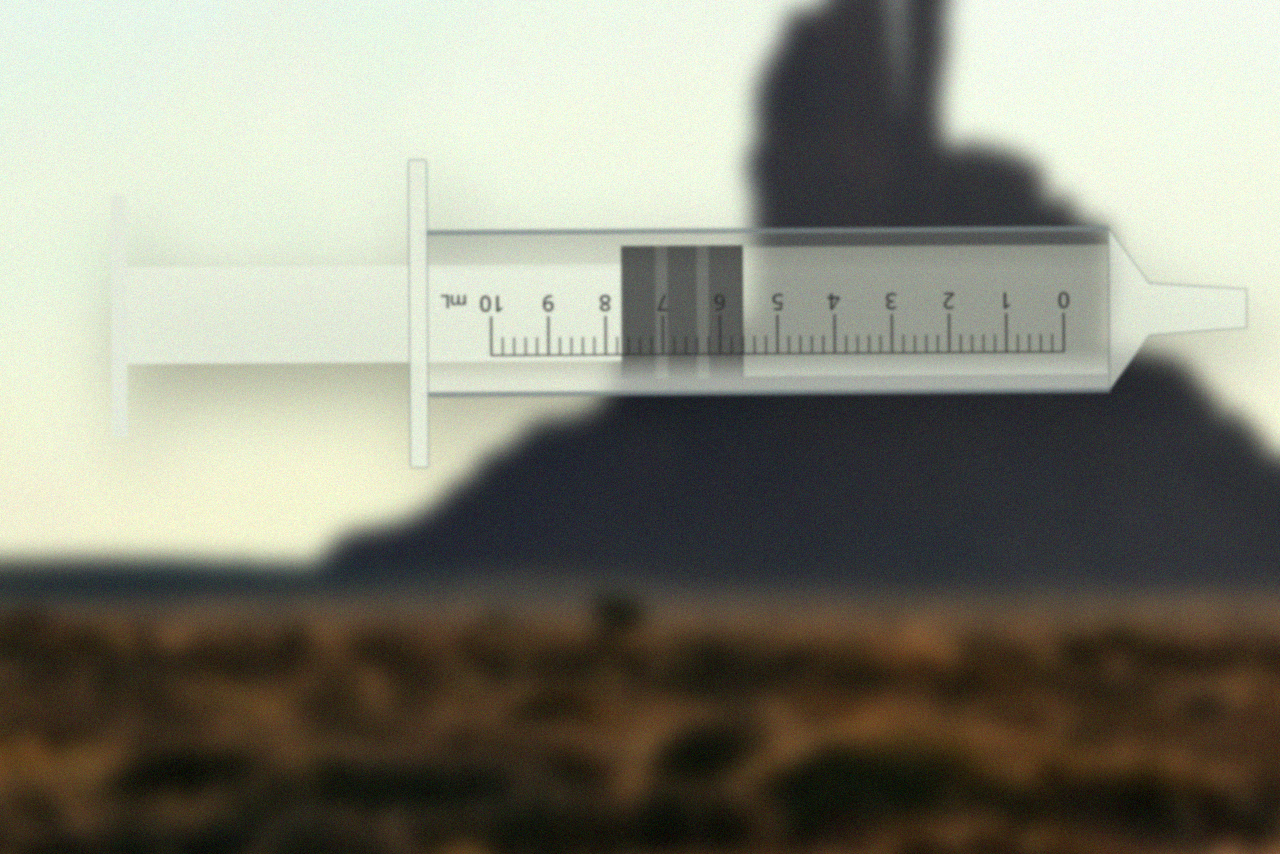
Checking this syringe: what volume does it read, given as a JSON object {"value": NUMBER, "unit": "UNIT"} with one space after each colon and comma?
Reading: {"value": 5.6, "unit": "mL"}
